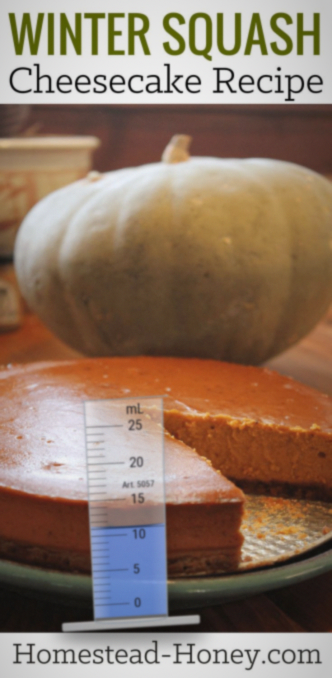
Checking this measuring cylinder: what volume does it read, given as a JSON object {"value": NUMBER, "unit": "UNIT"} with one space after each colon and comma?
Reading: {"value": 11, "unit": "mL"}
